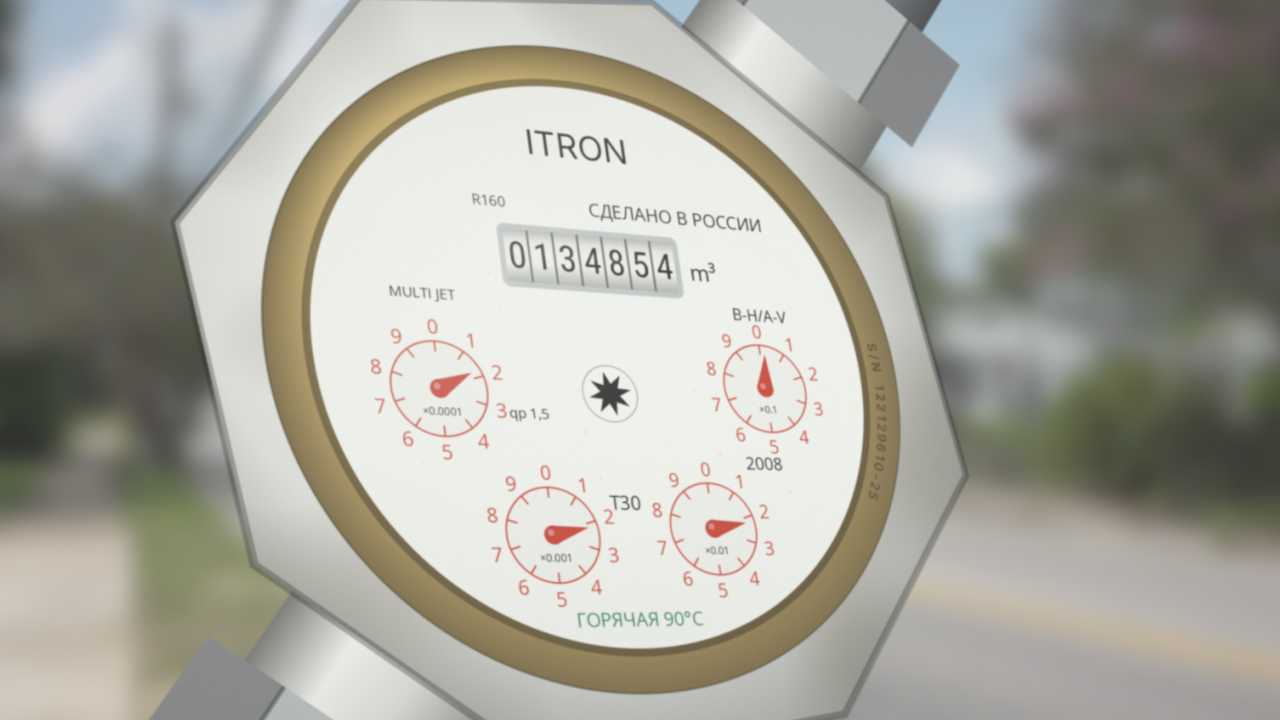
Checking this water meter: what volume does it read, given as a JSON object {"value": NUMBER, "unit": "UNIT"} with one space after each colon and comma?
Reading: {"value": 134854.0221, "unit": "m³"}
